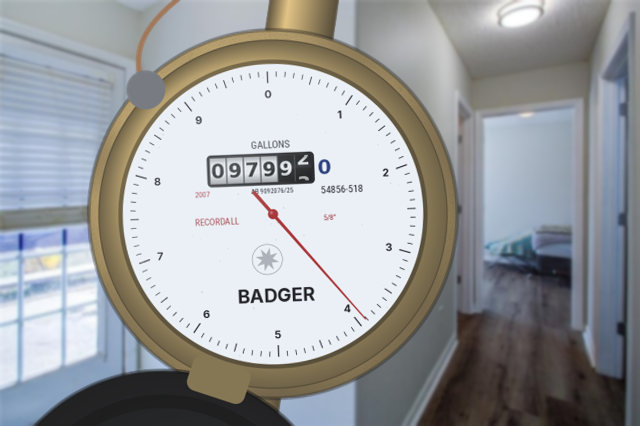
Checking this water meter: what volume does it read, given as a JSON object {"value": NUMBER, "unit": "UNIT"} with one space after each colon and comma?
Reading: {"value": 979923.9, "unit": "gal"}
